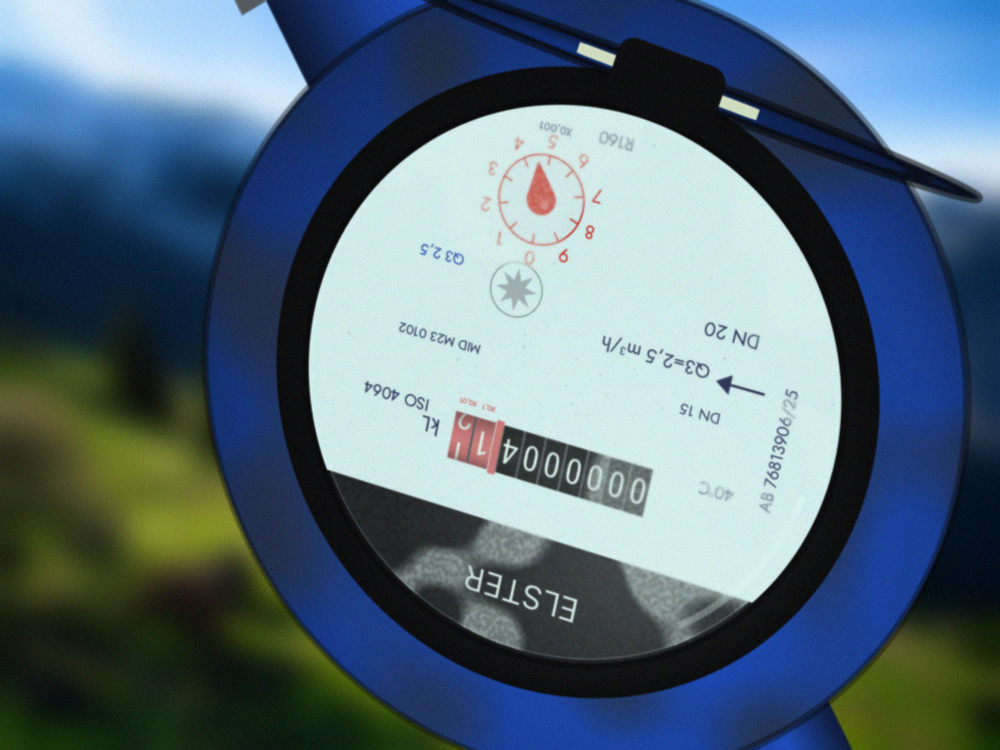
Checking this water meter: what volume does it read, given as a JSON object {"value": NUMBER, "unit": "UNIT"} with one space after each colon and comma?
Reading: {"value": 4.114, "unit": "kL"}
